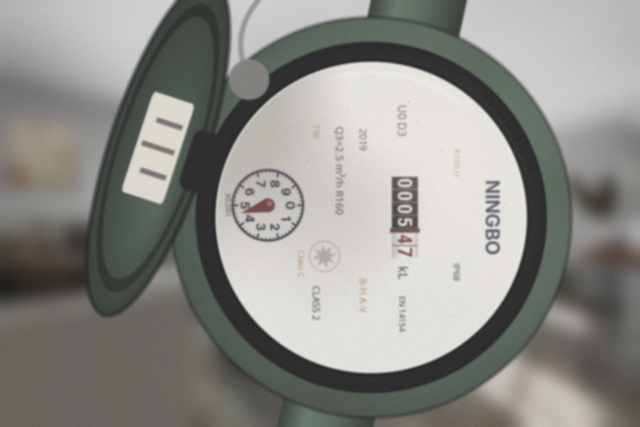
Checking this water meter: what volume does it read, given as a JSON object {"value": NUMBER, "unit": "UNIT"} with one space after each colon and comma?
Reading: {"value": 5.474, "unit": "kL"}
